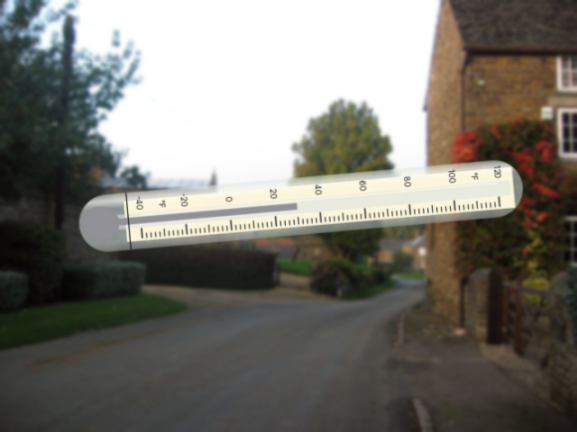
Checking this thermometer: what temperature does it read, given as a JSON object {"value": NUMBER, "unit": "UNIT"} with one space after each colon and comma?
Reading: {"value": 30, "unit": "°F"}
